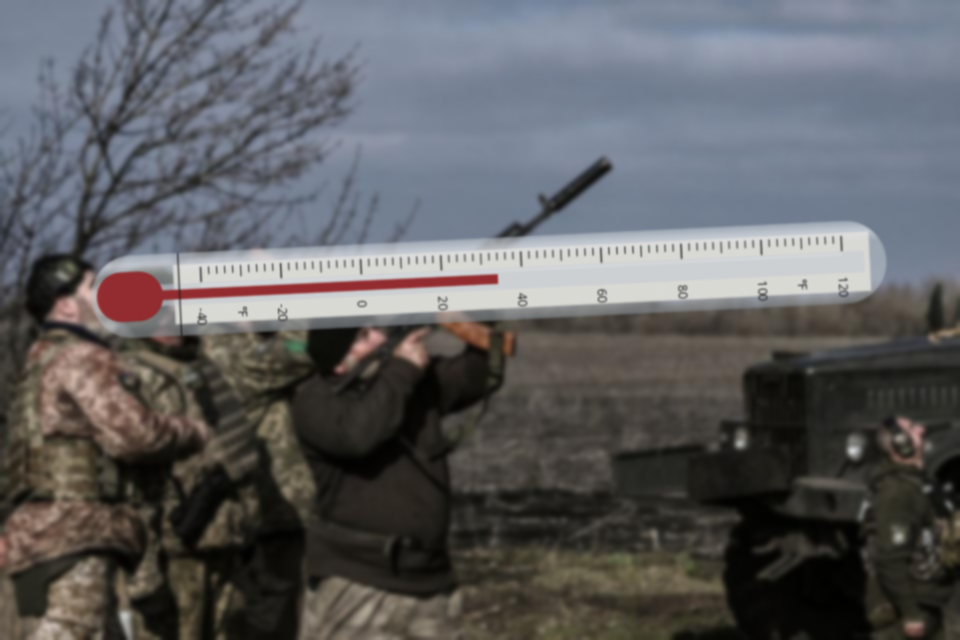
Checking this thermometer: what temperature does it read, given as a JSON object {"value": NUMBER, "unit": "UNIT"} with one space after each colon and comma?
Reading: {"value": 34, "unit": "°F"}
